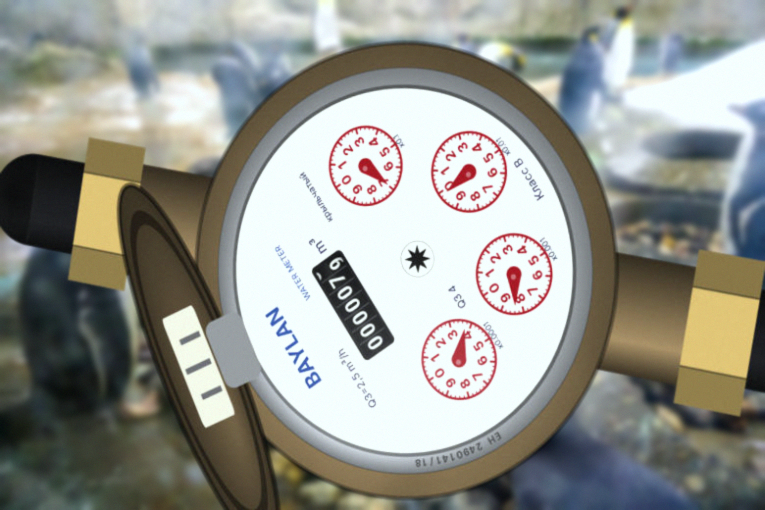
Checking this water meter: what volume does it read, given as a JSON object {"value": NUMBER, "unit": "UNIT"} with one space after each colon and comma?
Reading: {"value": 78.6983, "unit": "m³"}
